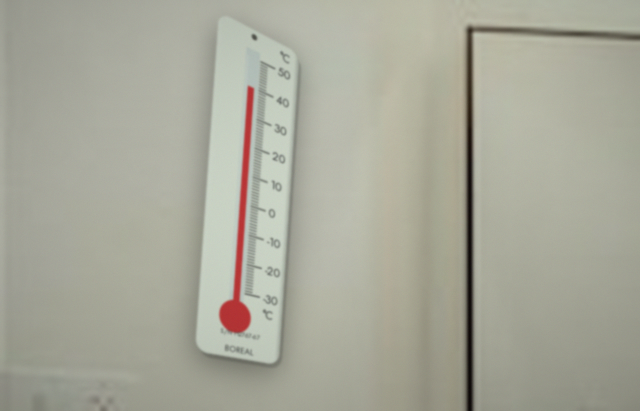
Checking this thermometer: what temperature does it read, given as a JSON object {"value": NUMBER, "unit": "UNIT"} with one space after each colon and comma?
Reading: {"value": 40, "unit": "°C"}
